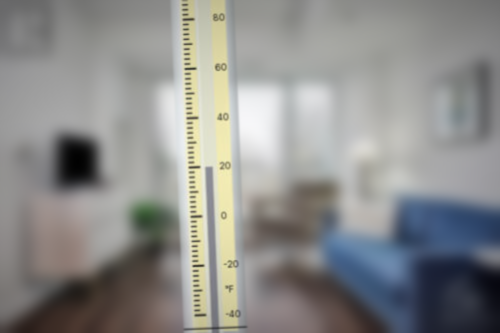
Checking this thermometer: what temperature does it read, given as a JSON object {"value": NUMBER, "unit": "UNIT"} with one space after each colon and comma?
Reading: {"value": 20, "unit": "°F"}
